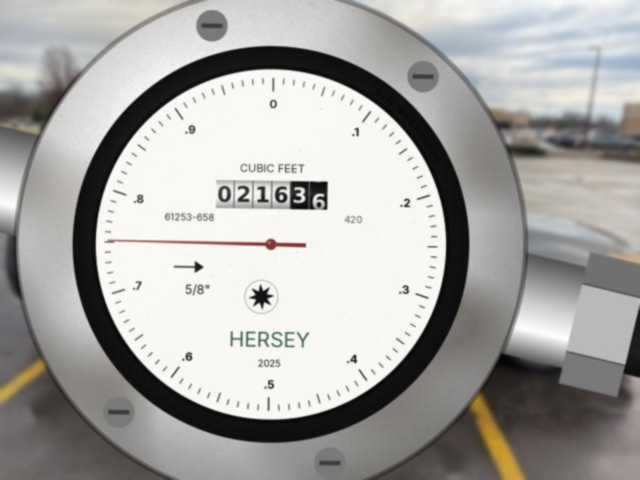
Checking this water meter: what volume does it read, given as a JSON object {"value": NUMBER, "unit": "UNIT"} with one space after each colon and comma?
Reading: {"value": 21635.75, "unit": "ft³"}
